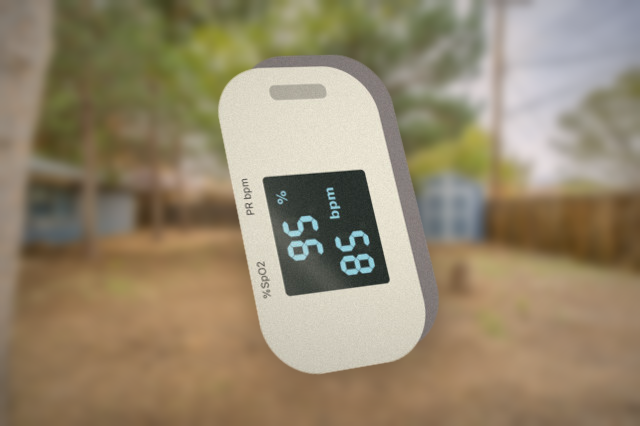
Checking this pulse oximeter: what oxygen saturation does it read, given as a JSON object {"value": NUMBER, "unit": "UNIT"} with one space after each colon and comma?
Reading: {"value": 95, "unit": "%"}
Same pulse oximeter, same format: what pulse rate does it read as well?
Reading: {"value": 85, "unit": "bpm"}
